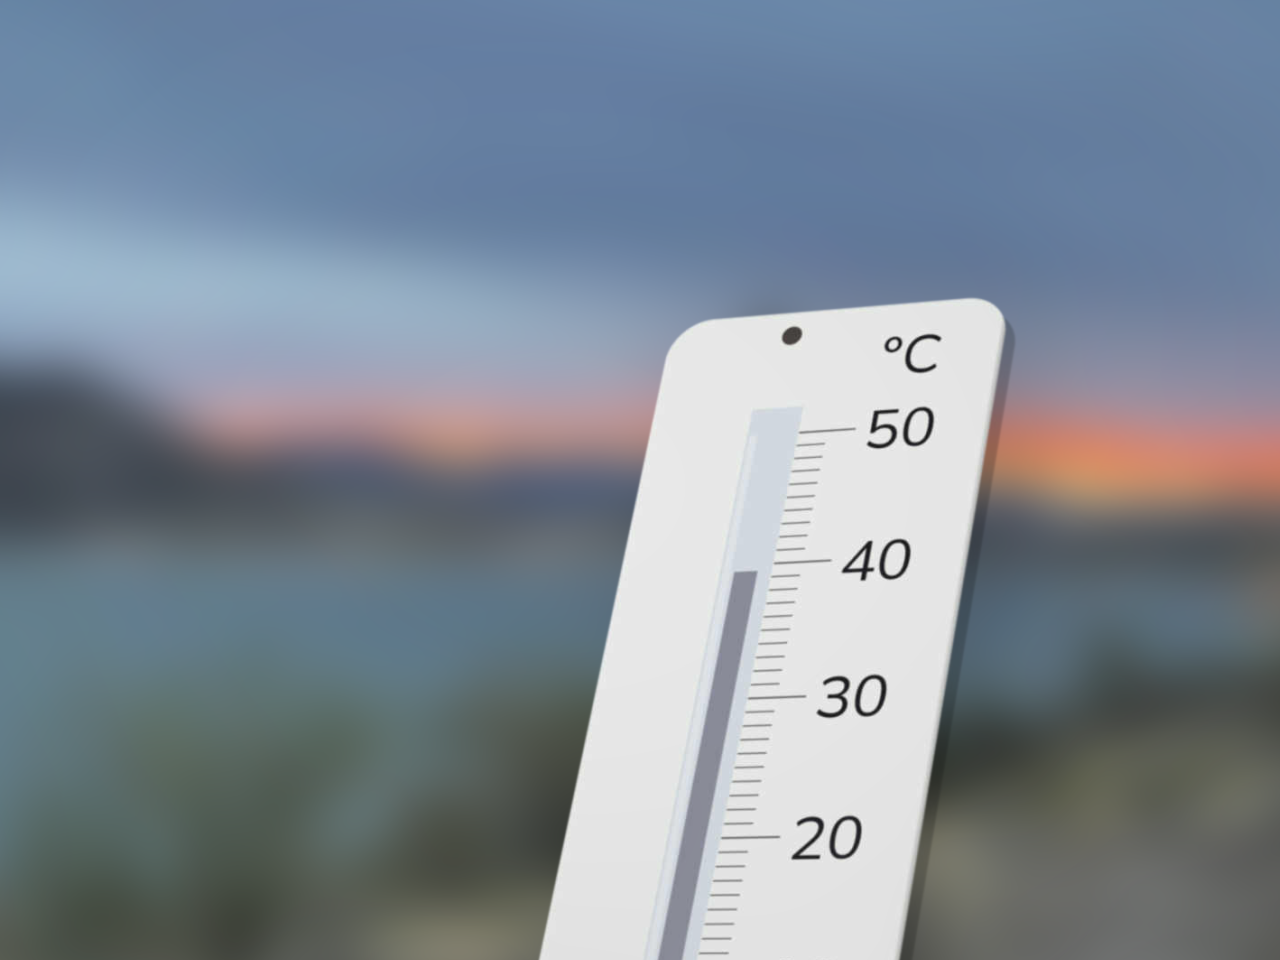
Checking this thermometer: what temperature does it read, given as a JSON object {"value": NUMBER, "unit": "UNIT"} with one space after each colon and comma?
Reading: {"value": 39.5, "unit": "°C"}
